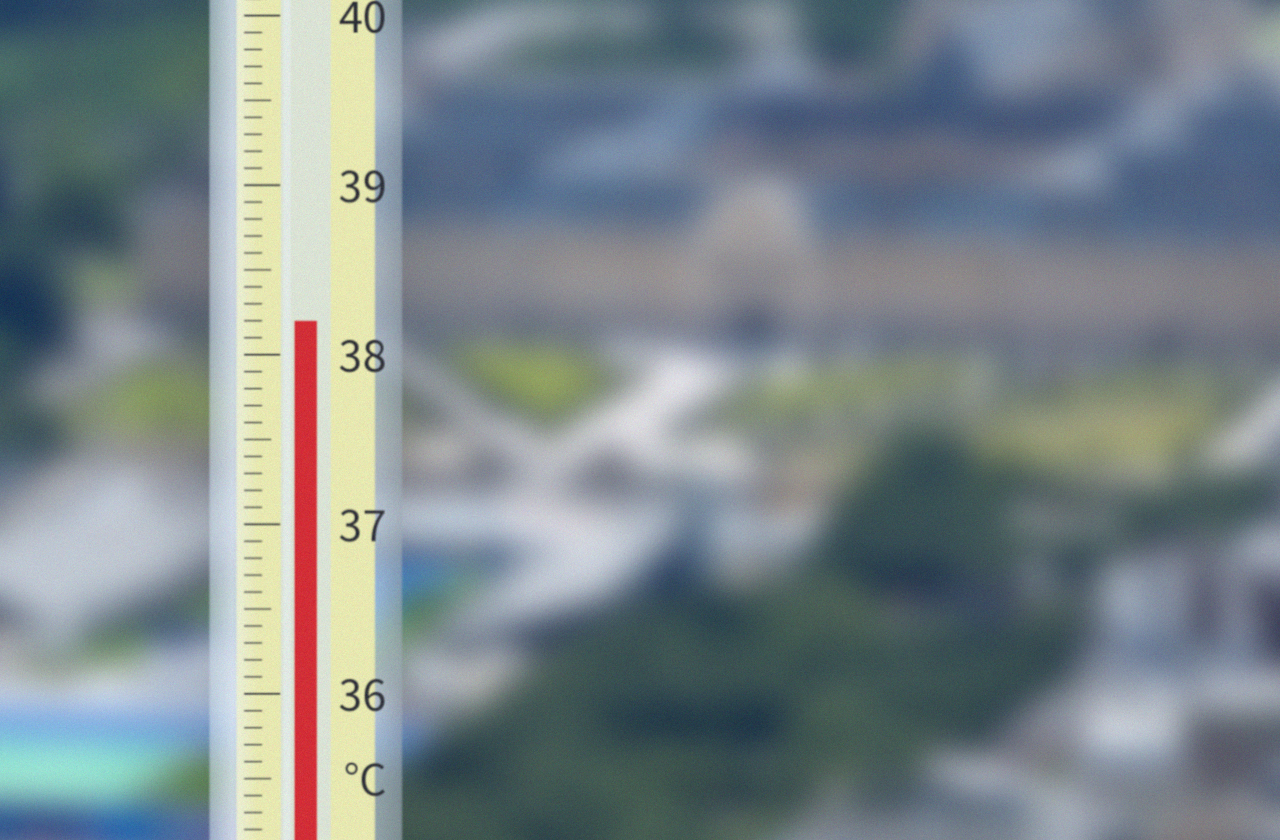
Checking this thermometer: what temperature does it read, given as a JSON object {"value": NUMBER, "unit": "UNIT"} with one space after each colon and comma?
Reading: {"value": 38.2, "unit": "°C"}
